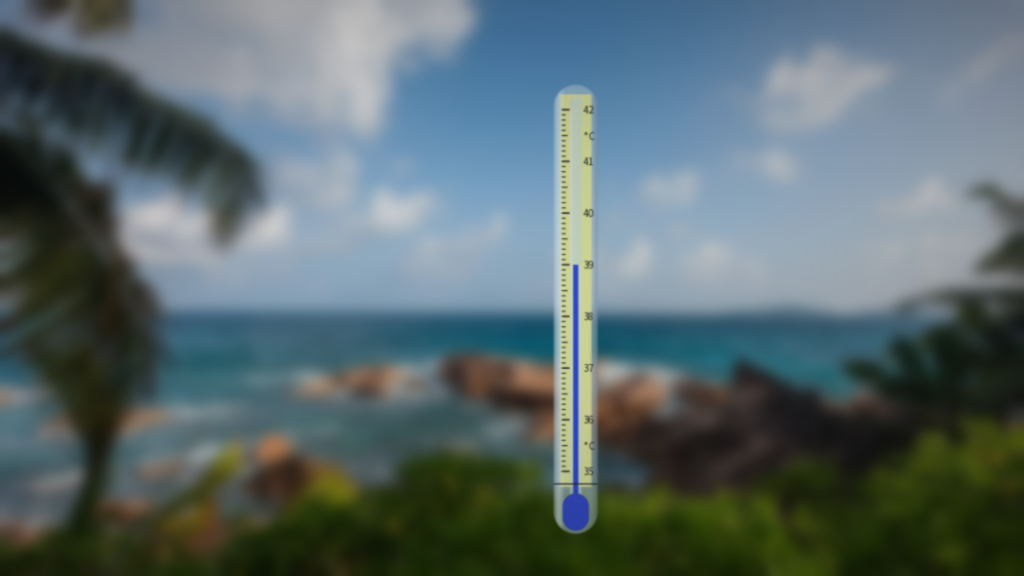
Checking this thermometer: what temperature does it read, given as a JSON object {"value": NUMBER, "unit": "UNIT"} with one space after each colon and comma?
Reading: {"value": 39, "unit": "°C"}
